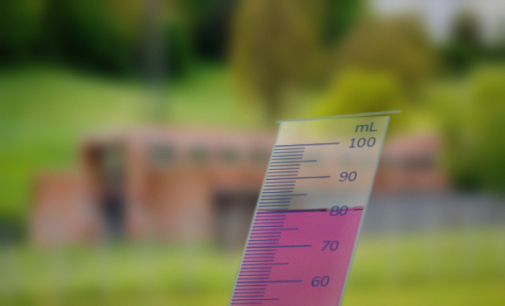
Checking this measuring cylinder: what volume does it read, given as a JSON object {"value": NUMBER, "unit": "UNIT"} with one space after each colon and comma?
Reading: {"value": 80, "unit": "mL"}
